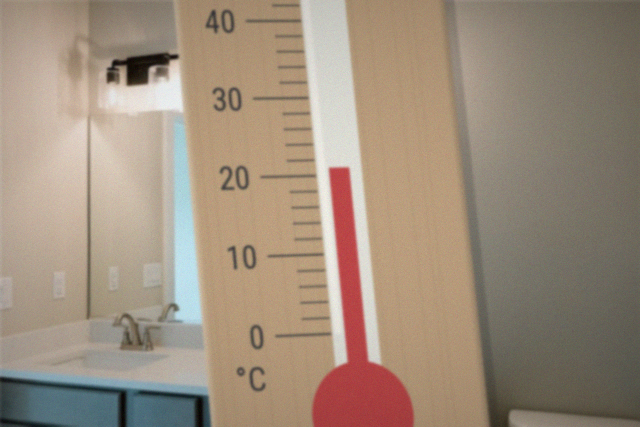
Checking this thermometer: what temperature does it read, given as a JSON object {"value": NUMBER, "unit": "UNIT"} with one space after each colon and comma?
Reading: {"value": 21, "unit": "°C"}
